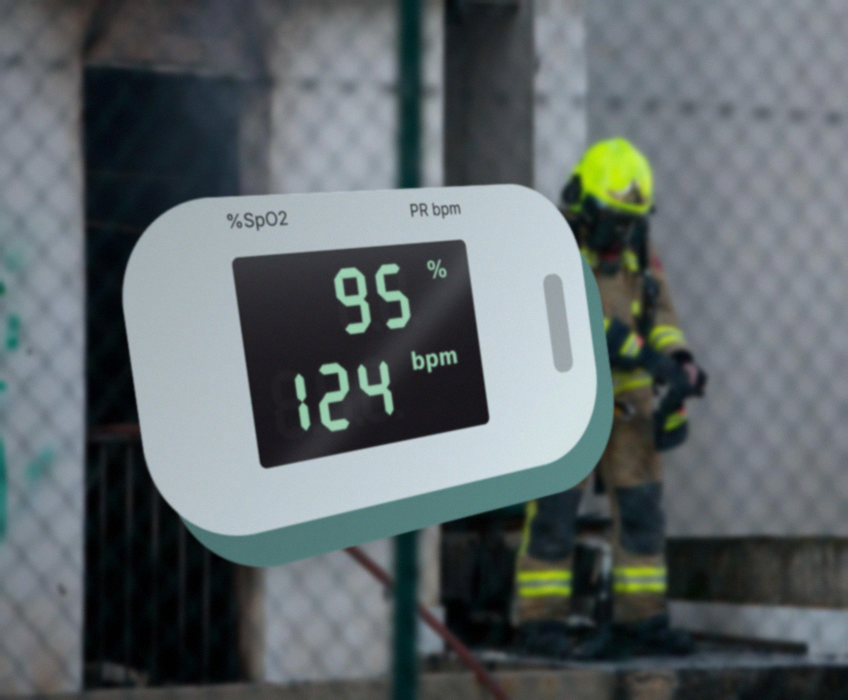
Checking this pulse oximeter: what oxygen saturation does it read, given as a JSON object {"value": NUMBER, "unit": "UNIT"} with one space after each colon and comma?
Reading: {"value": 95, "unit": "%"}
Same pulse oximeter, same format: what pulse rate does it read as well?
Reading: {"value": 124, "unit": "bpm"}
